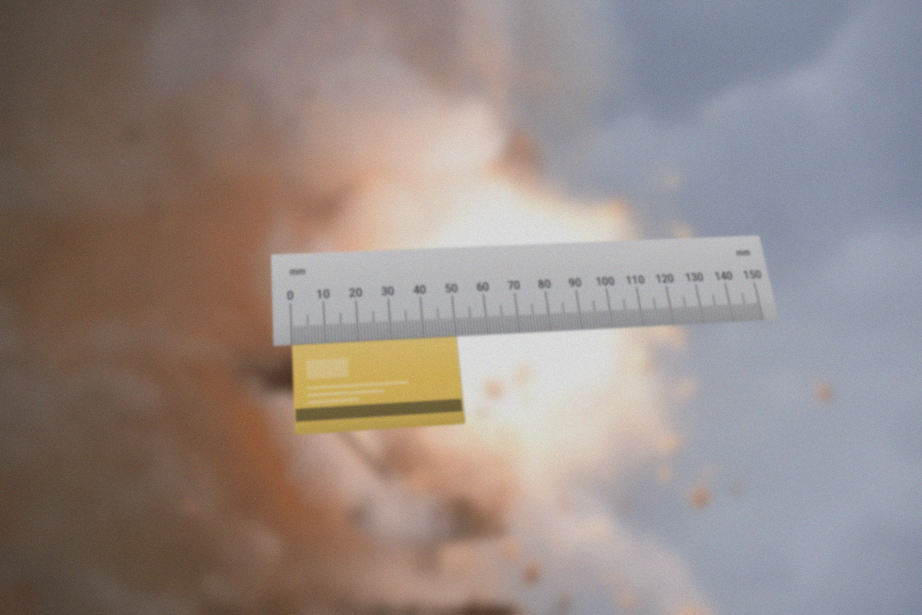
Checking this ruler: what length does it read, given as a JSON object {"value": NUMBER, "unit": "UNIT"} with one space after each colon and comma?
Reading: {"value": 50, "unit": "mm"}
